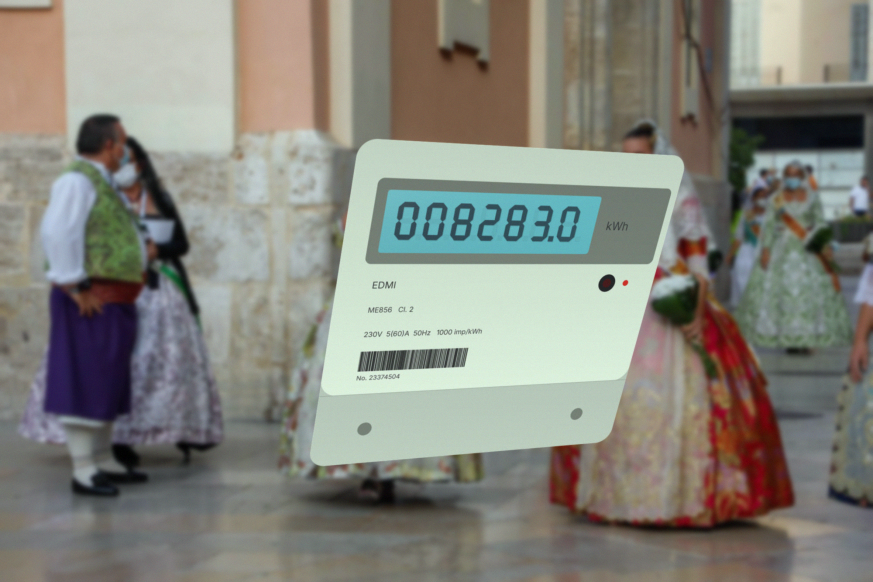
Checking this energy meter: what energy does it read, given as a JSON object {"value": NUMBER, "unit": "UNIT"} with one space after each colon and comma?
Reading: {"value": 8283.0, "unit": "kWh"}
